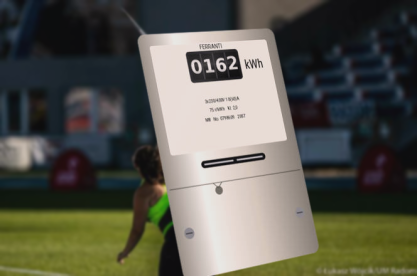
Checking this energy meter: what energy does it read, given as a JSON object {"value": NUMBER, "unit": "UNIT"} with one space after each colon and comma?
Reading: {"value": 162, "unit": "kWh"}
